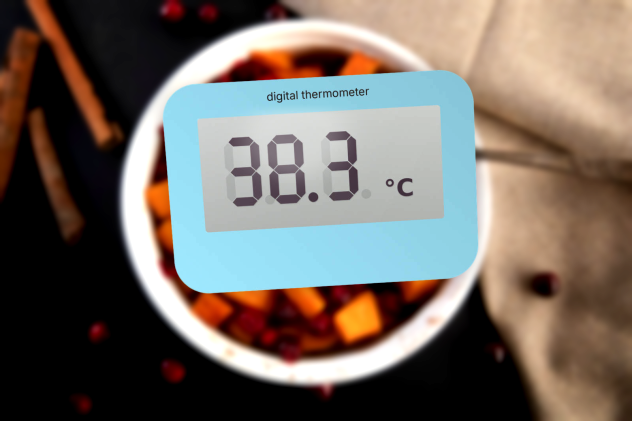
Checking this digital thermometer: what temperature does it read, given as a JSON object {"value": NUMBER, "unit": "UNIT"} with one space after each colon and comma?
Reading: {"value": 38.3, "unit": "°C"}
